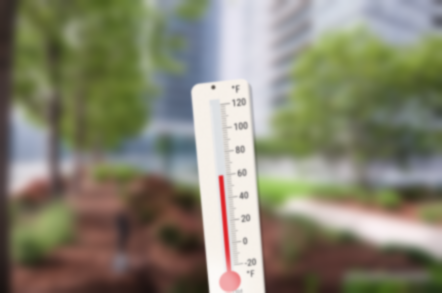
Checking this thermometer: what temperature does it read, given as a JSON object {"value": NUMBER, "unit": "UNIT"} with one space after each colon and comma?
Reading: {"value": 60, "unit": "°F"}
